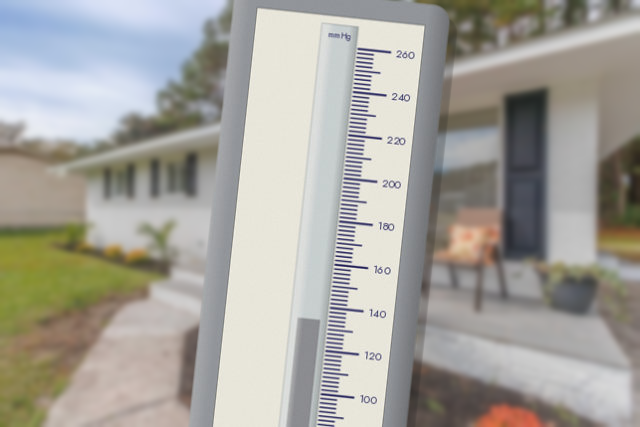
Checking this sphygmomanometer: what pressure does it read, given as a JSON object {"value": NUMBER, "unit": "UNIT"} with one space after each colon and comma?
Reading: {"value": 134, "unit": "mmHg"}
